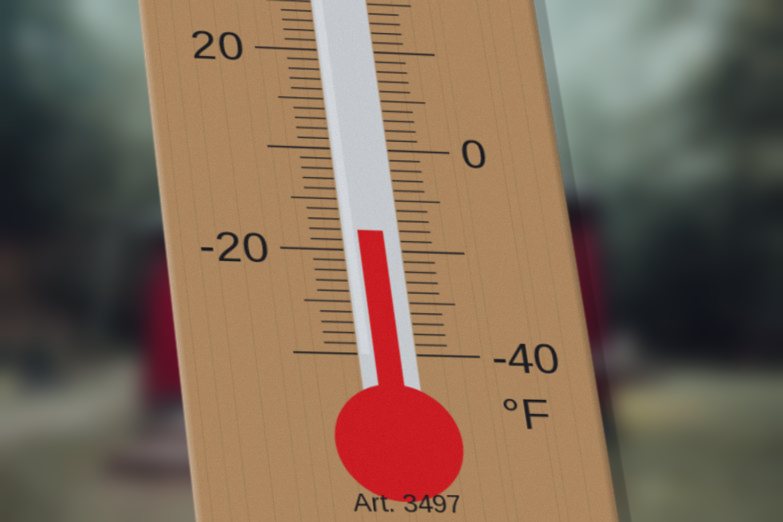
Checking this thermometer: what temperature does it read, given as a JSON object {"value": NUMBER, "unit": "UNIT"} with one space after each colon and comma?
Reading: {"value": -16, "unit": "°F"}
